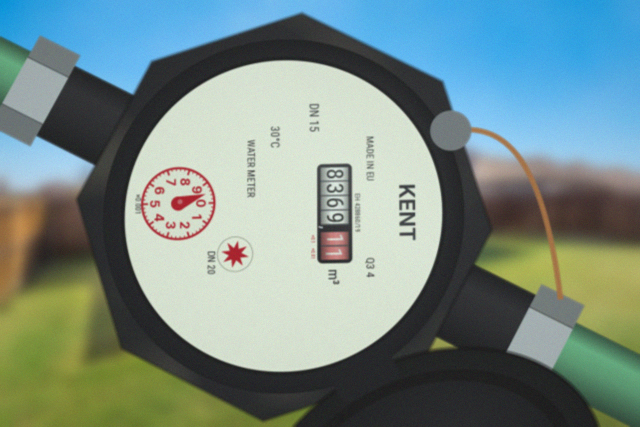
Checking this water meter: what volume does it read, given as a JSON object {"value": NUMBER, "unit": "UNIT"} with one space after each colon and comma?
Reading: {"value": 8369.109, "unit": "m³"}
